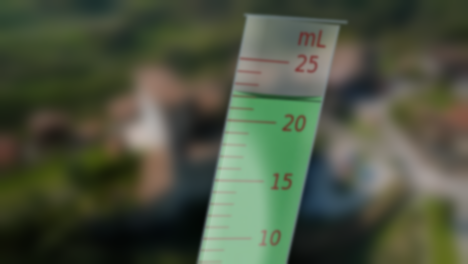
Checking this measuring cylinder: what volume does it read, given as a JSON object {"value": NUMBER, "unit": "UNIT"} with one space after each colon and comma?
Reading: {"value": 22, "unit": "mL"}
